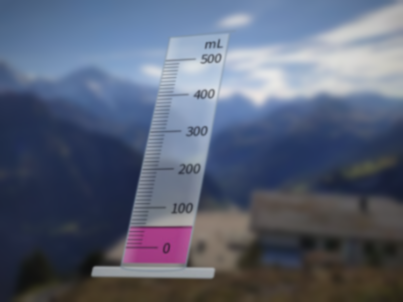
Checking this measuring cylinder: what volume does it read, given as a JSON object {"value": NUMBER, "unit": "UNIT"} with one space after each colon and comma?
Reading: {"value": 50, "unit": "mL"}
